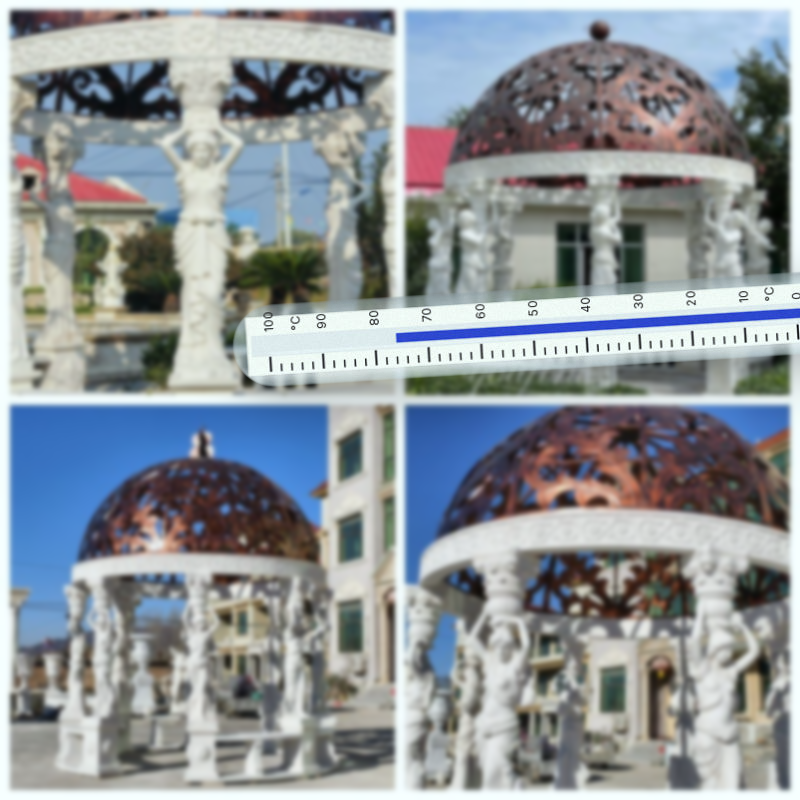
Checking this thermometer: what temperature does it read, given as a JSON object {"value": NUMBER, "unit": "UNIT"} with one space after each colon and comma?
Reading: {"value": 76, "unit": "°C"}
